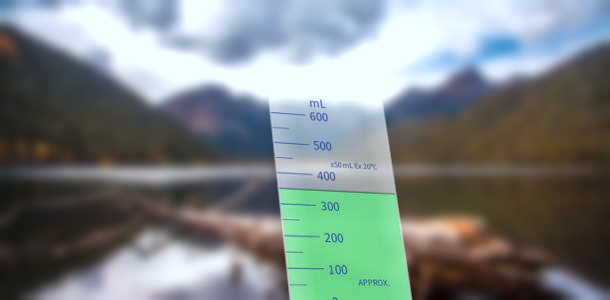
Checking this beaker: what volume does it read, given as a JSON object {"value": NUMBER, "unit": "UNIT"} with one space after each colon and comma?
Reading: {"value": 350, "unit": "mL"}
